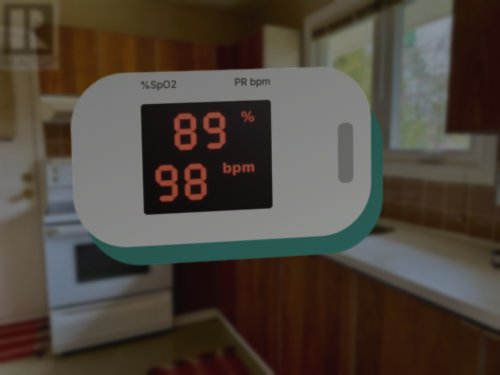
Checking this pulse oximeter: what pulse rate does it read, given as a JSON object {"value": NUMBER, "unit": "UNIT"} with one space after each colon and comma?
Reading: {"value": 98, "unit": "bpm"}
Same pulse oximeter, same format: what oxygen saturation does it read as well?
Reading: {"value": 89, "unit": "%"}
